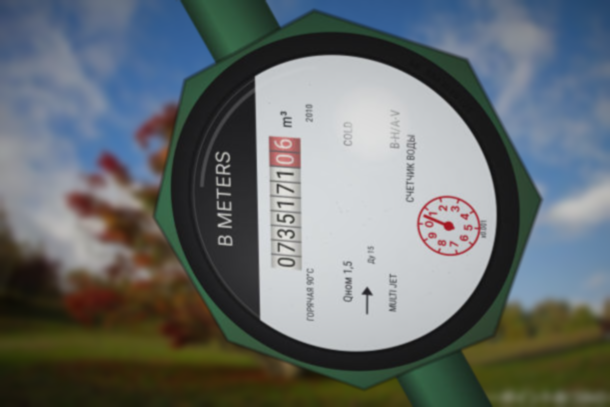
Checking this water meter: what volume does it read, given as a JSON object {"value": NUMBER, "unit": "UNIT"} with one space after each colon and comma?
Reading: {"value": 735171.060, "unit": "m³"}
